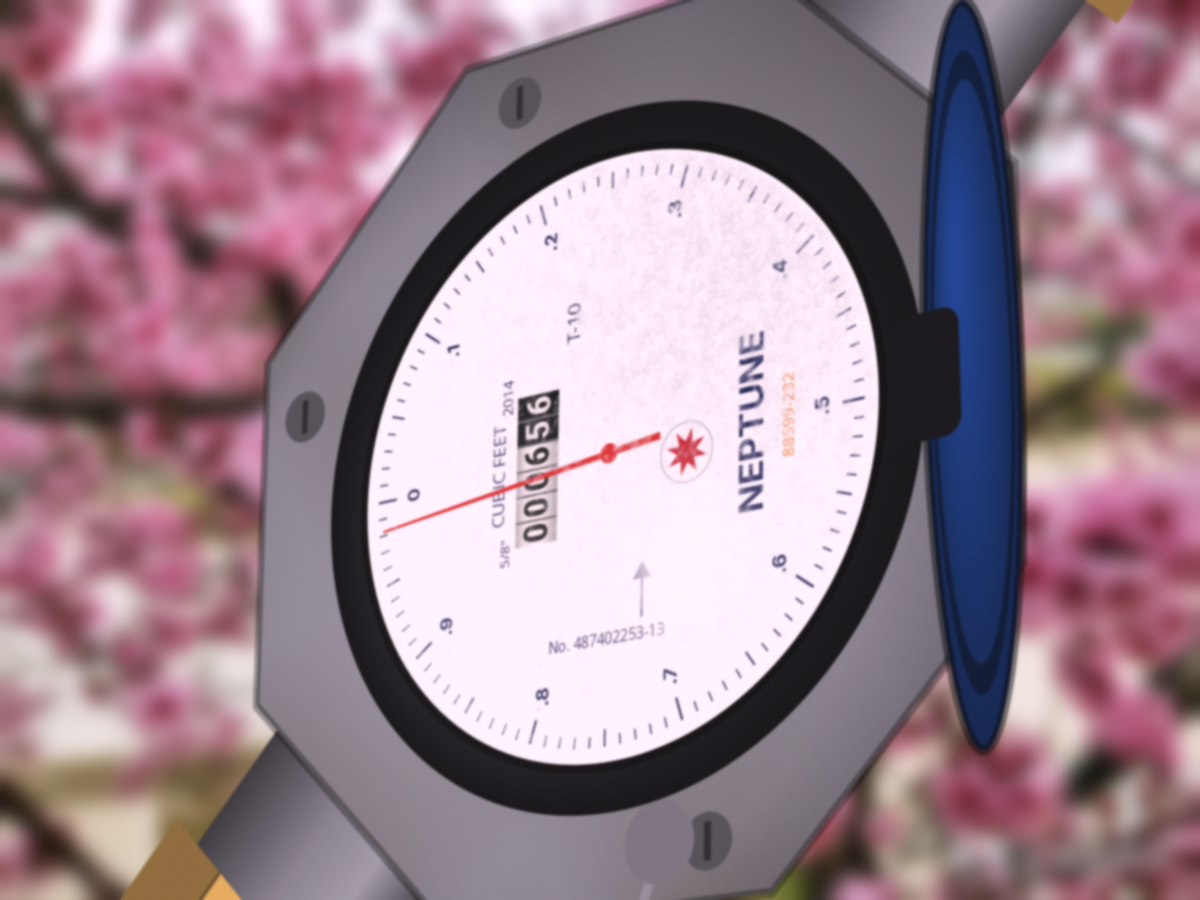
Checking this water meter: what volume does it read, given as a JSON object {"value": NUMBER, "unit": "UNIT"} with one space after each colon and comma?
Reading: {"value": 655.98, "unit": "ft³"}
